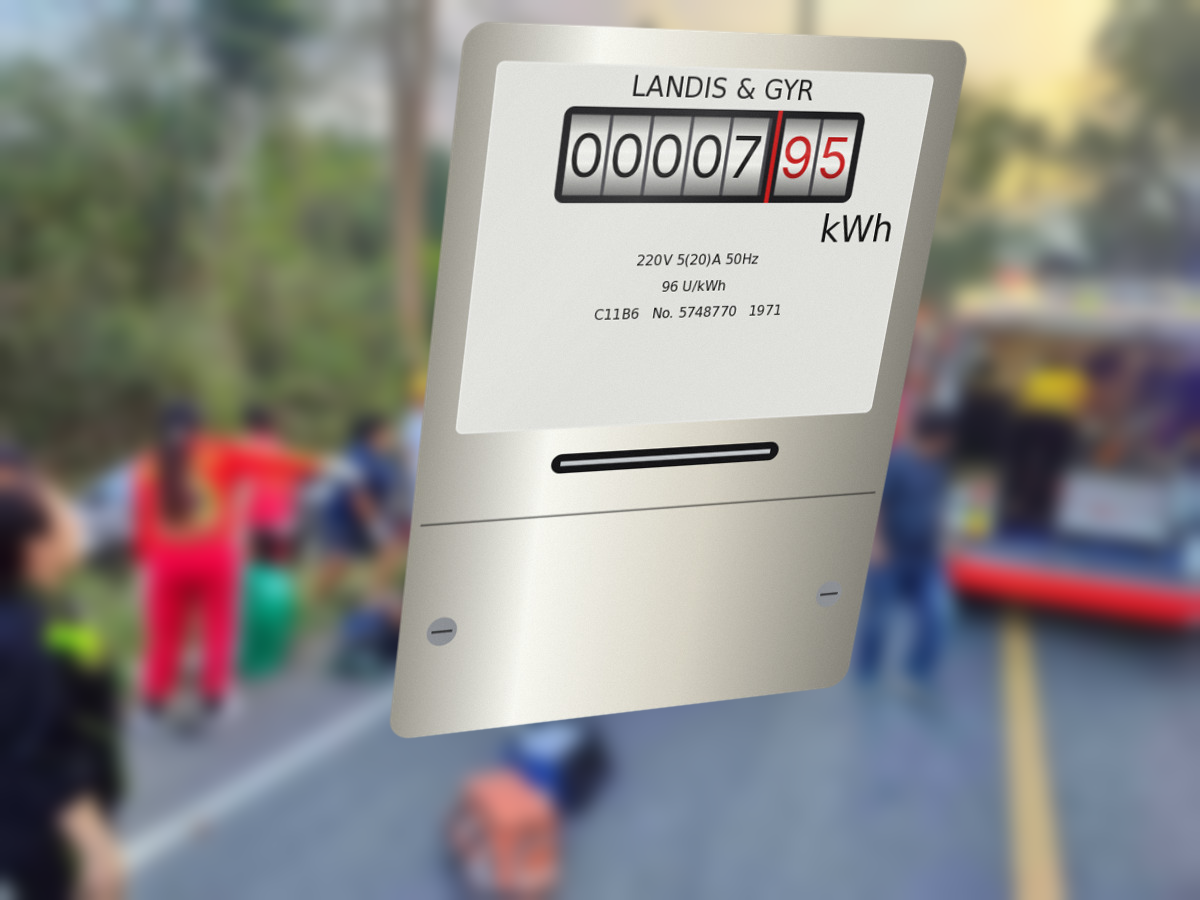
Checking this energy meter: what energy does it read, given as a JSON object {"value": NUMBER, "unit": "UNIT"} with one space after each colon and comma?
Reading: {"value": 7.95, "unit": "kWh"}
